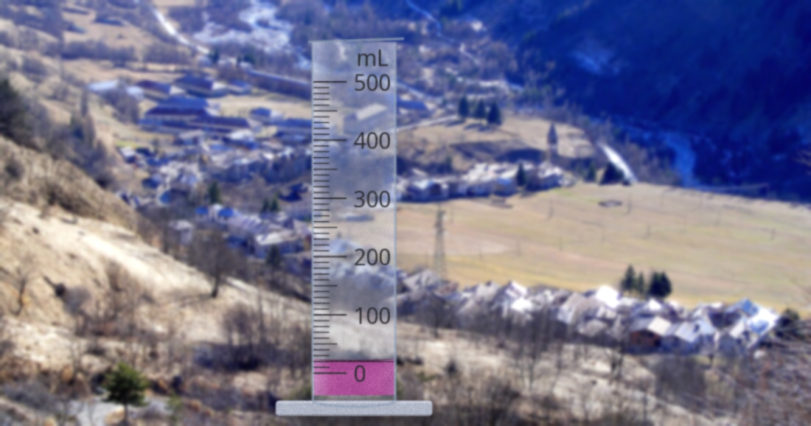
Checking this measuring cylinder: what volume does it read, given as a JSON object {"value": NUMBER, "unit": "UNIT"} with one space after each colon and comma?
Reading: {"value": 20, "unit": "mL"}
